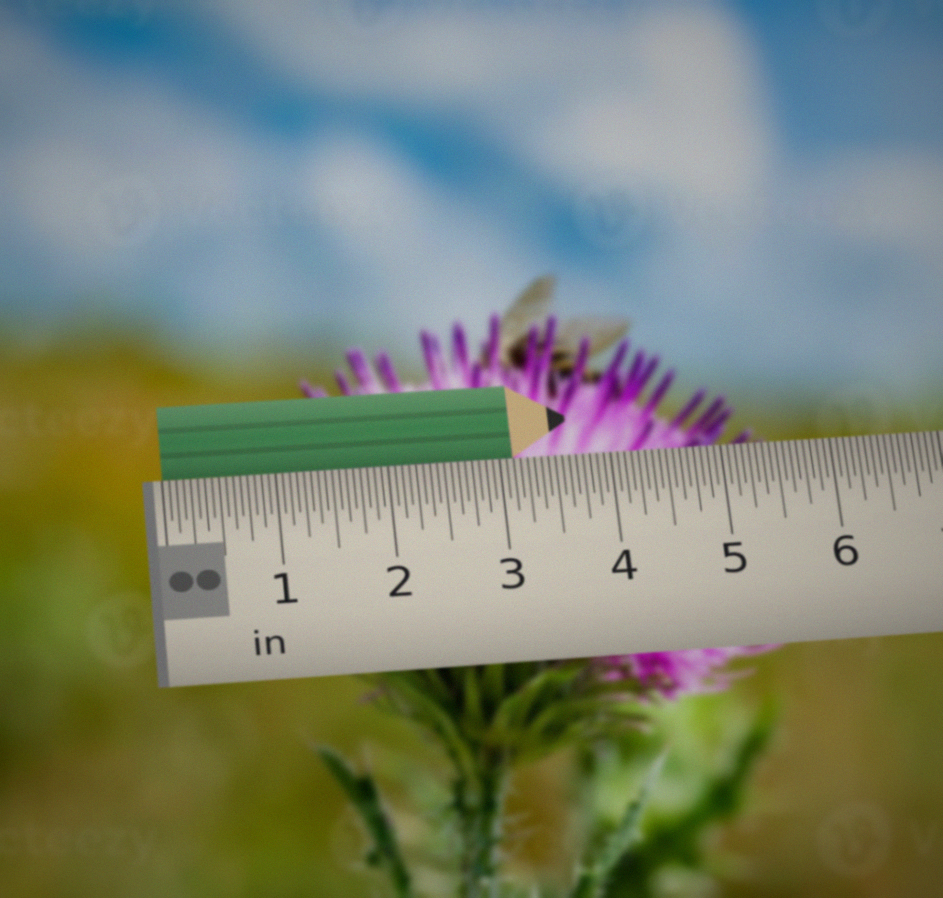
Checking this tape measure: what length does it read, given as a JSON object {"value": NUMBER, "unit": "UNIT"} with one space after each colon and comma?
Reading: {"value": 3.625, "unit": "in"}
